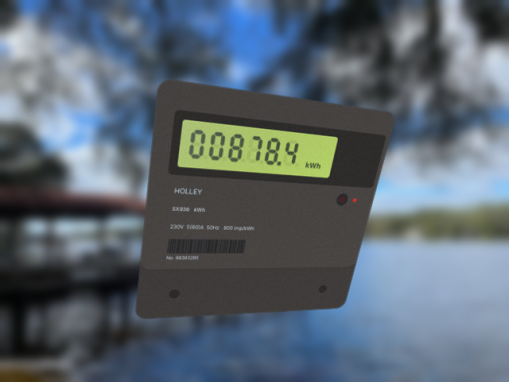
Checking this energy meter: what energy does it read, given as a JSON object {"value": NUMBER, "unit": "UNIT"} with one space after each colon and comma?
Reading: {"value": 878.4, "unit": "kWh"}
